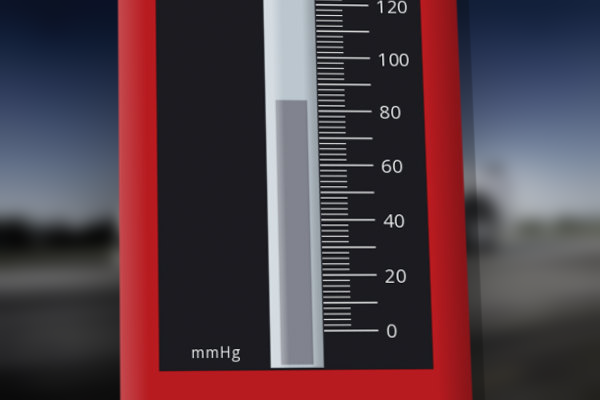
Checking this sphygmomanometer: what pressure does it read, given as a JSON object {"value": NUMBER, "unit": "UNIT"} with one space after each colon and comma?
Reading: {"value": 84, "unit": "mmHg"}
